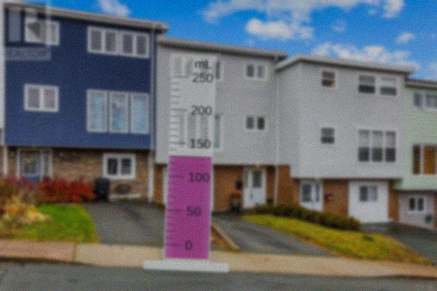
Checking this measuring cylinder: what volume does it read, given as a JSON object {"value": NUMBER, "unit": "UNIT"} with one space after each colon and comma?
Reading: {"value": 130, "unit": "mL"}
